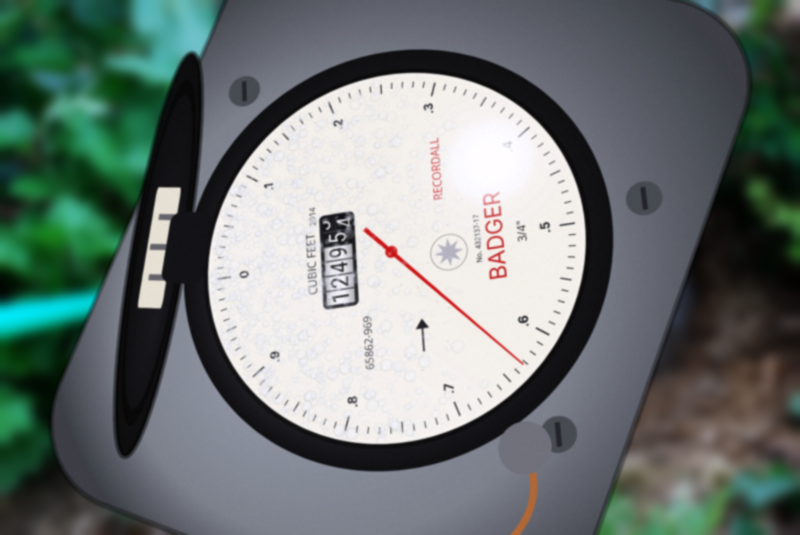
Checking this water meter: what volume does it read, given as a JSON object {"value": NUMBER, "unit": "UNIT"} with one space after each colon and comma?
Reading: {"value": 124953.63, "unit": "ft³"}
